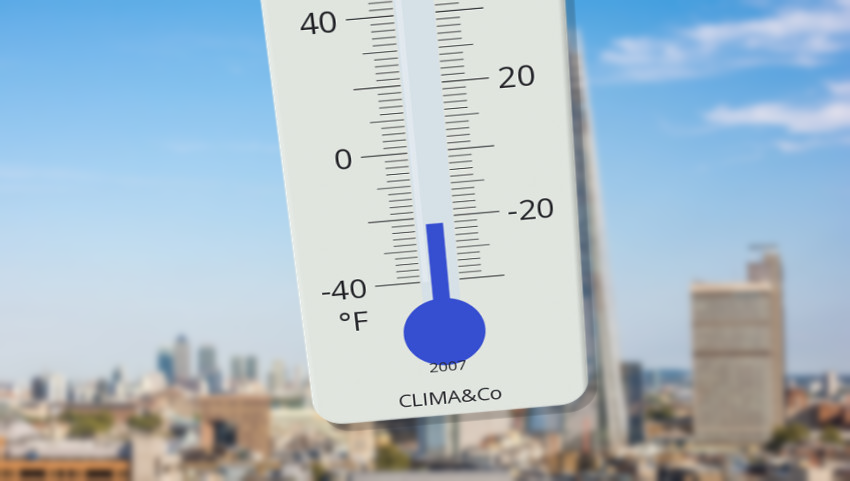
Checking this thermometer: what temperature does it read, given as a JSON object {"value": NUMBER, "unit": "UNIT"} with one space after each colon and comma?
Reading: {"value": -22, "unit": "°F"}
